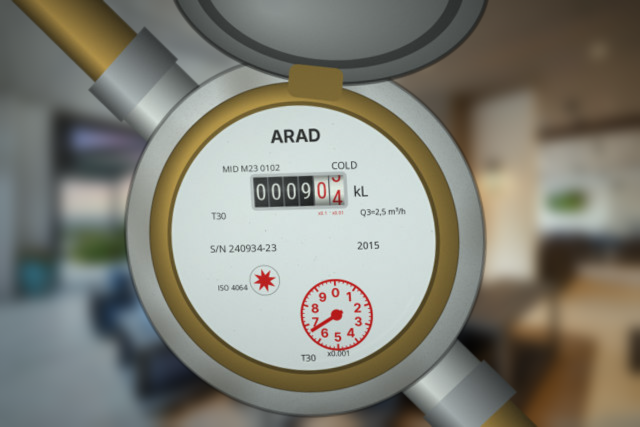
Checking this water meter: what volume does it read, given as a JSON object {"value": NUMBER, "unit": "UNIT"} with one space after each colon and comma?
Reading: {"value": 9.036, "unit": "kL"}
